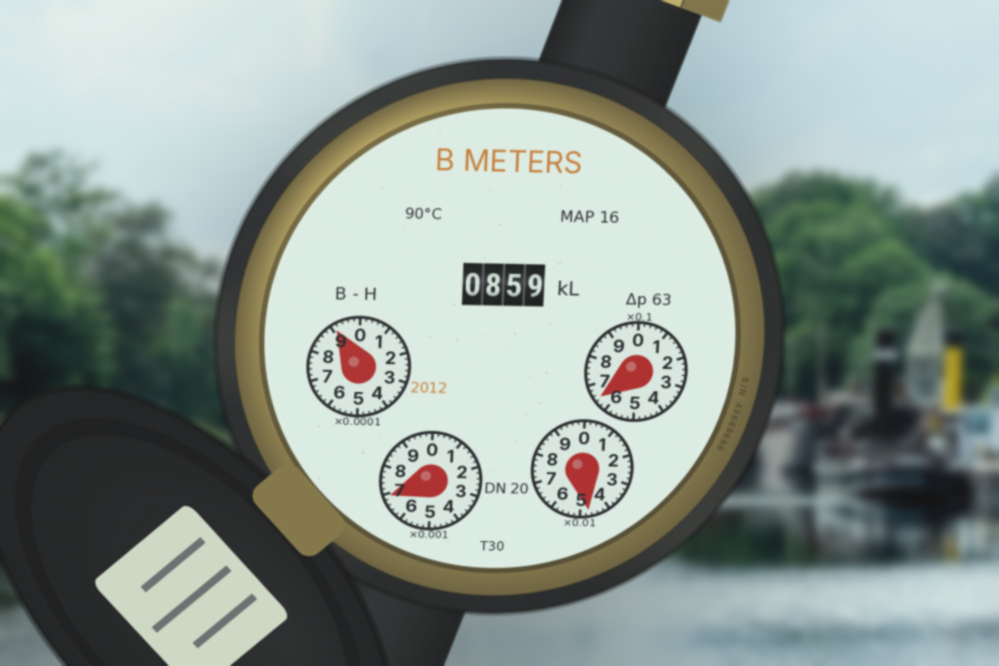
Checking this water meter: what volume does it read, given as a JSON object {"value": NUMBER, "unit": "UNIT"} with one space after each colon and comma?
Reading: {"value": 859.6469, "unit": "kL"}
